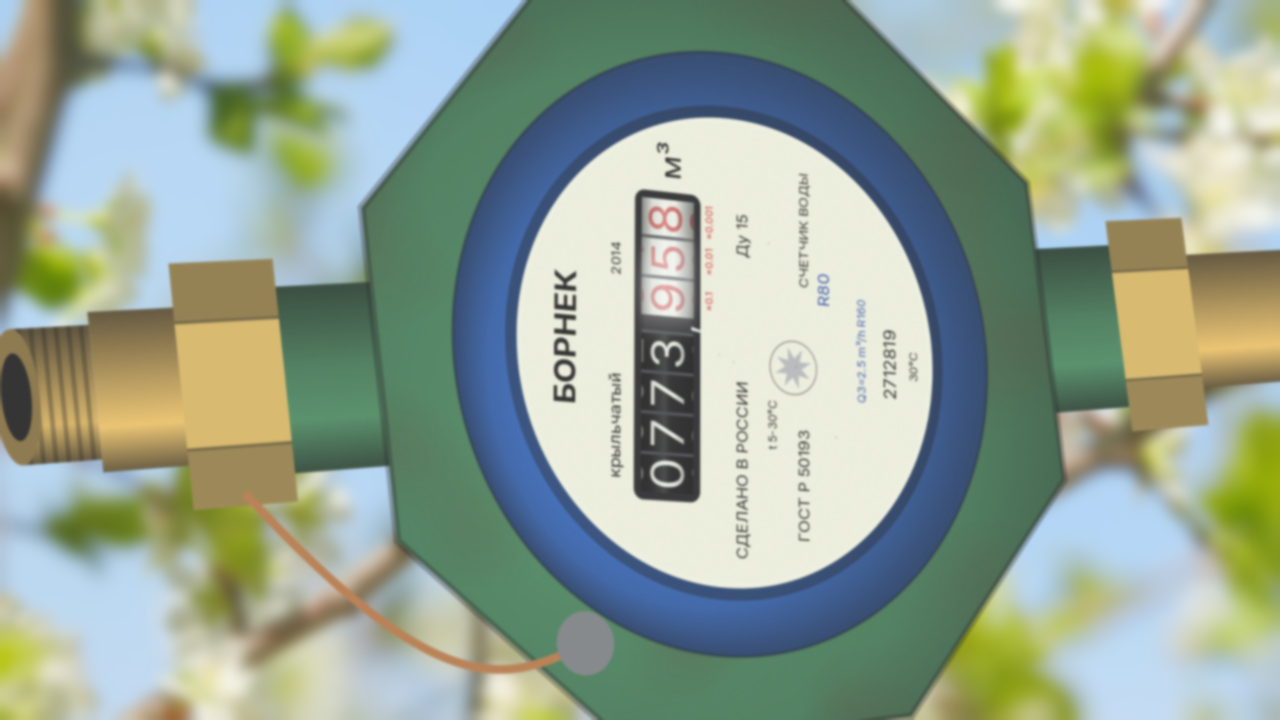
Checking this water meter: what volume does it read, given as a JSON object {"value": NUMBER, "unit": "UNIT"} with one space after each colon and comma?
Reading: {"value": 773.958, "unit": "m³"}
